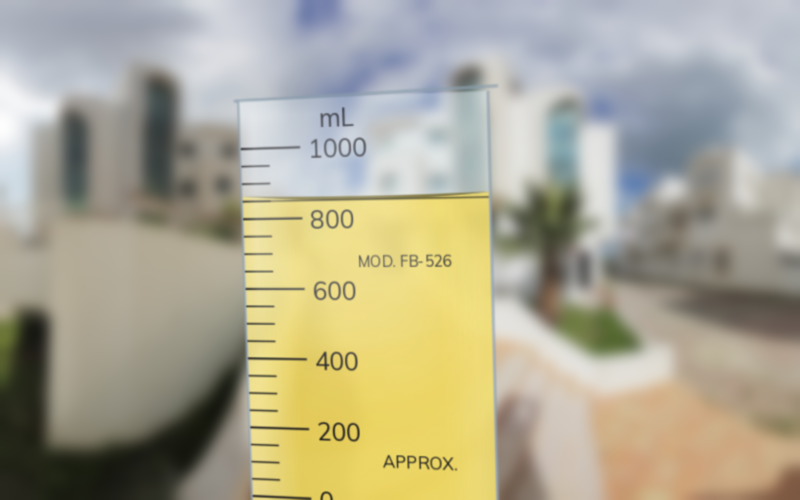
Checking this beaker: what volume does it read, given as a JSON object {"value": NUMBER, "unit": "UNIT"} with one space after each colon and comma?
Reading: {"value": 850, "unit": "mL"}
